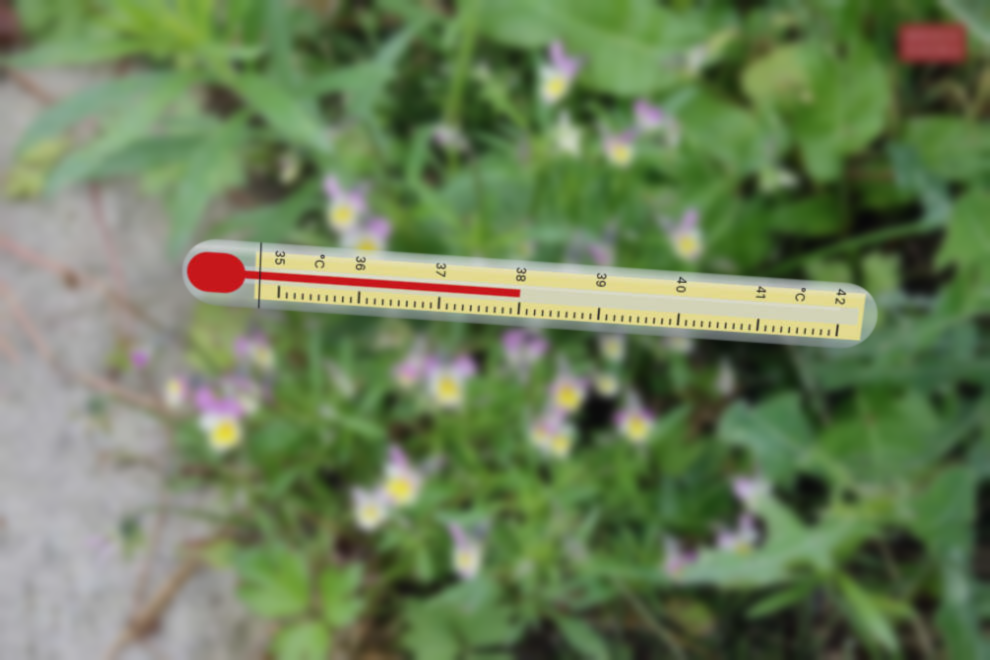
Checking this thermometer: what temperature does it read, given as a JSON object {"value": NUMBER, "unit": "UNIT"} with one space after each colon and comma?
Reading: {"value": 38, "unit": "°C"}
